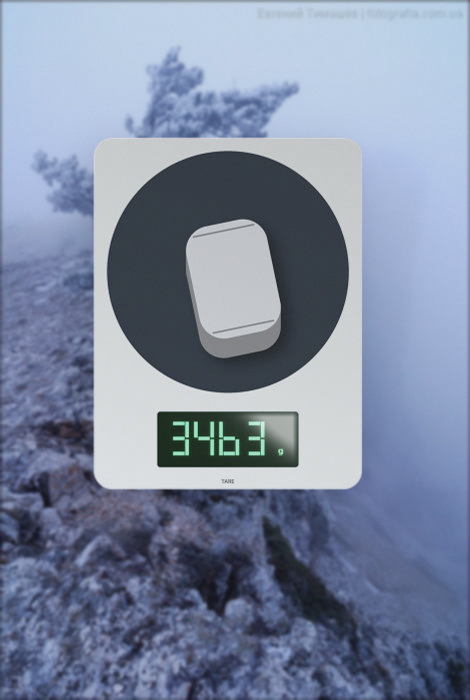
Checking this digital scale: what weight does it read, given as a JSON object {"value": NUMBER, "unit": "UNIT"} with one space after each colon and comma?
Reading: {"value": 3463, "unit": "g"}
